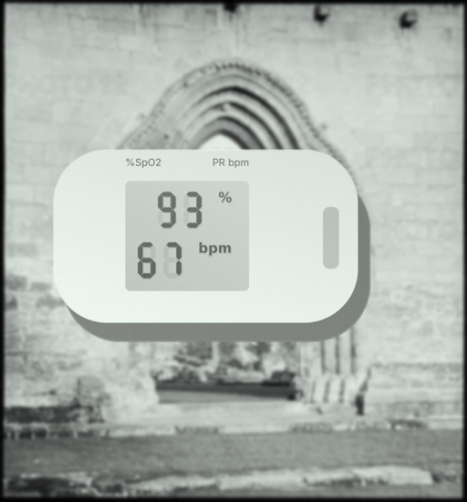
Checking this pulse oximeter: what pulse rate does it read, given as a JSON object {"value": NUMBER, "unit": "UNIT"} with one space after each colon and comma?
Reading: {"value": 67, "unit": "bpm"}
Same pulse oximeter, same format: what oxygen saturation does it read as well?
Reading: {"value": 93, "unit": "%"}
